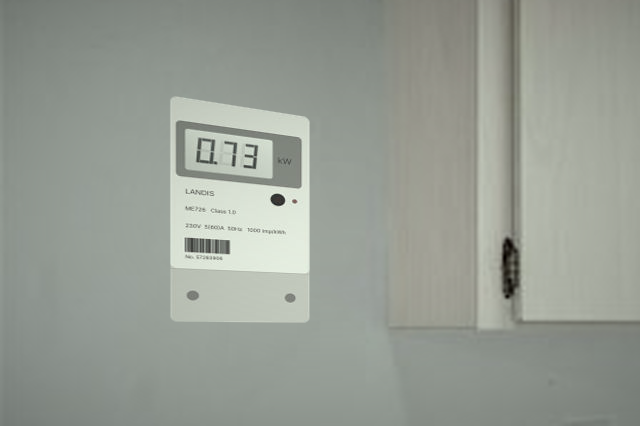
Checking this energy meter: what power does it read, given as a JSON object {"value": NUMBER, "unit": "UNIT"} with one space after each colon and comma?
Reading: {"value": 0.73, "unit": "kW"}
